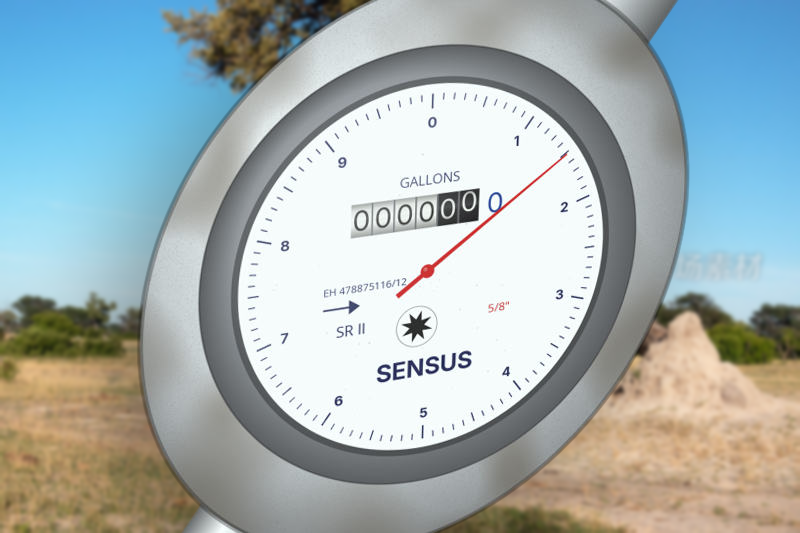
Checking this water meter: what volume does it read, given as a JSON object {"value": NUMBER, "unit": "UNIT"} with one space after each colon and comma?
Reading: {"value": 1.5, "unit": "gal"}
